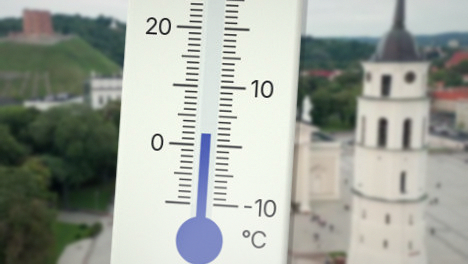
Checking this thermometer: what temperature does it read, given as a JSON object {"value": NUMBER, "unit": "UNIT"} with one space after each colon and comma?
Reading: {"value": 2, "unit": "°C"}
